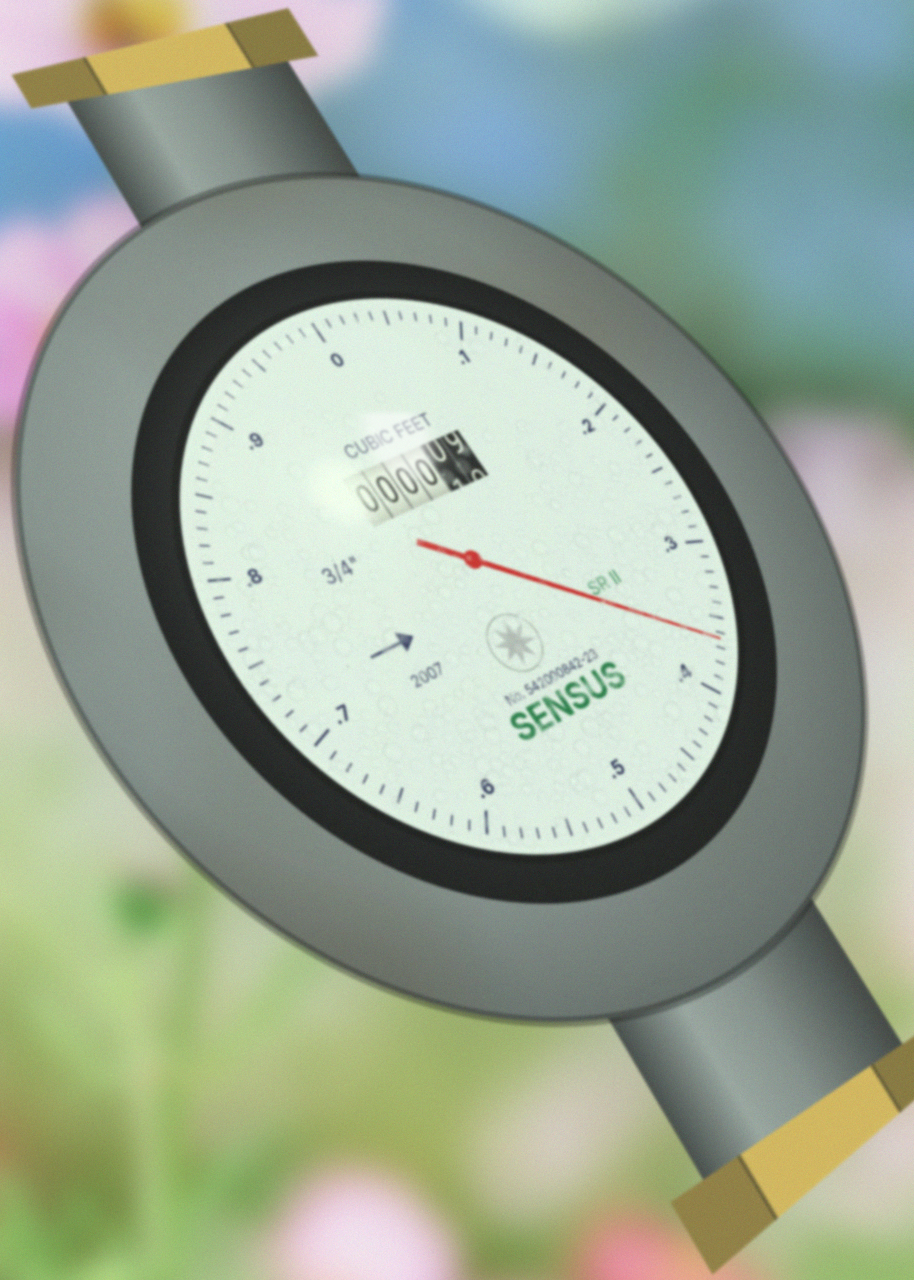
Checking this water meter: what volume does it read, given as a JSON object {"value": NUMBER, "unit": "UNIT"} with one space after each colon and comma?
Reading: {"value": 9.36, "unit": "ft³"}
